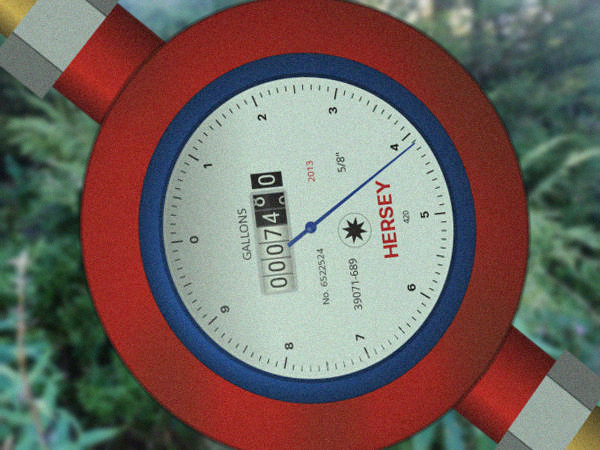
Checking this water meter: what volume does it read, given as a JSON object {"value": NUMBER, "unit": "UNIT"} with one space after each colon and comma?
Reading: {"value": 7484.1, "unit": "gal"}
